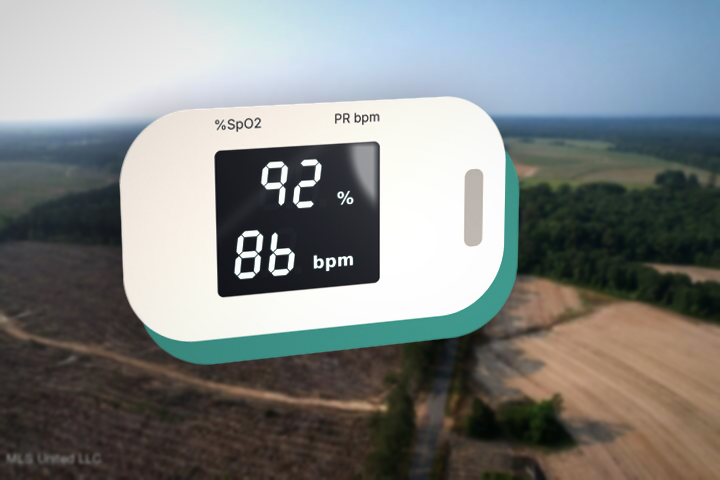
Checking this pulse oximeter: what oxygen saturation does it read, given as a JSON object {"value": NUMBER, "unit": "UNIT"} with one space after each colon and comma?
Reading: {"value": 92, "unit": "%"}
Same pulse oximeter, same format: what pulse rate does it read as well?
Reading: {"value": 86, "unit": "bpm"}
